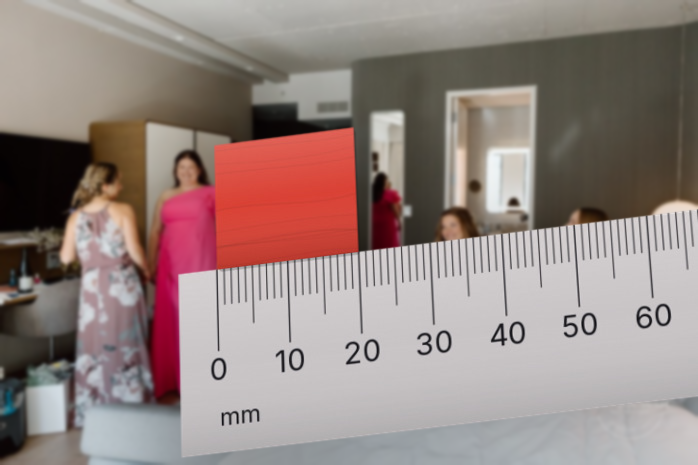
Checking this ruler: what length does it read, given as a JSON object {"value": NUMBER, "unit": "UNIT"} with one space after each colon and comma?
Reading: {"value": 20, "unit": "mm"}
